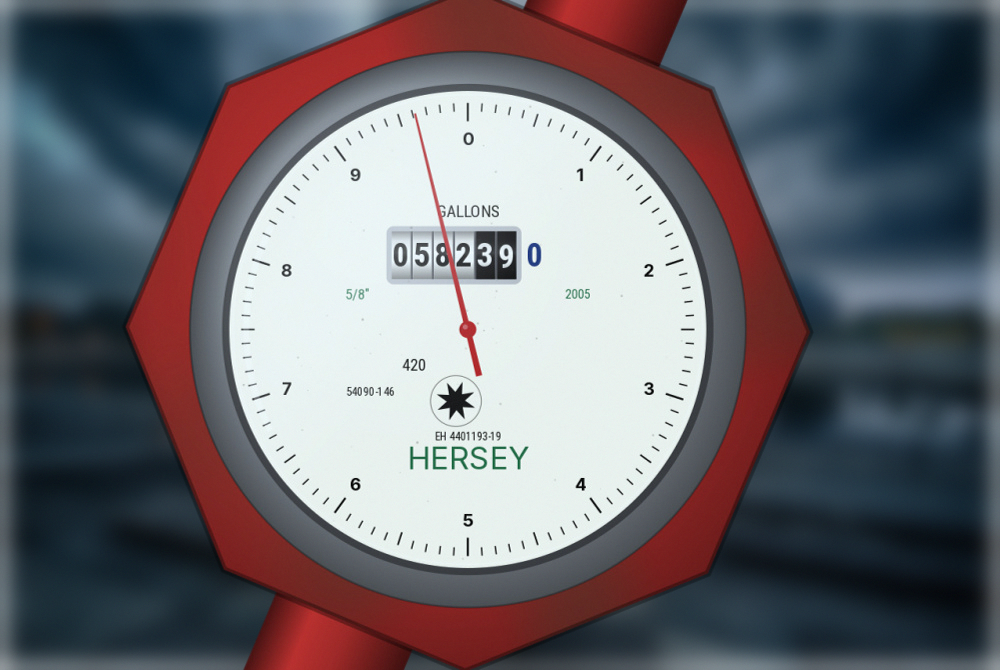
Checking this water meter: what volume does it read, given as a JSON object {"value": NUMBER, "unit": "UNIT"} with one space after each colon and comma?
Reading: {"value": 582389.6, "unit": "gal"}
